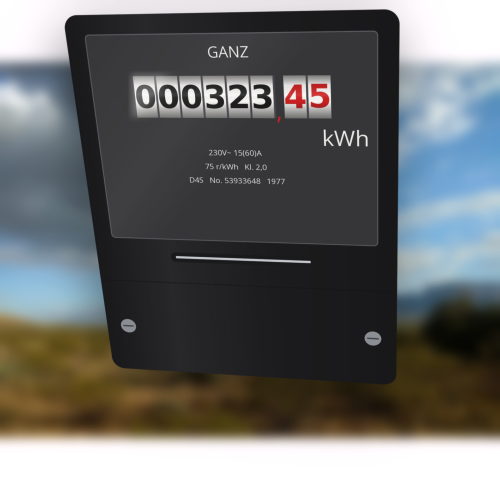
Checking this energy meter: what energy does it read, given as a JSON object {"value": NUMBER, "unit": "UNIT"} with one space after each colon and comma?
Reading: {"value": 323.45, "unit": "kWh"}
